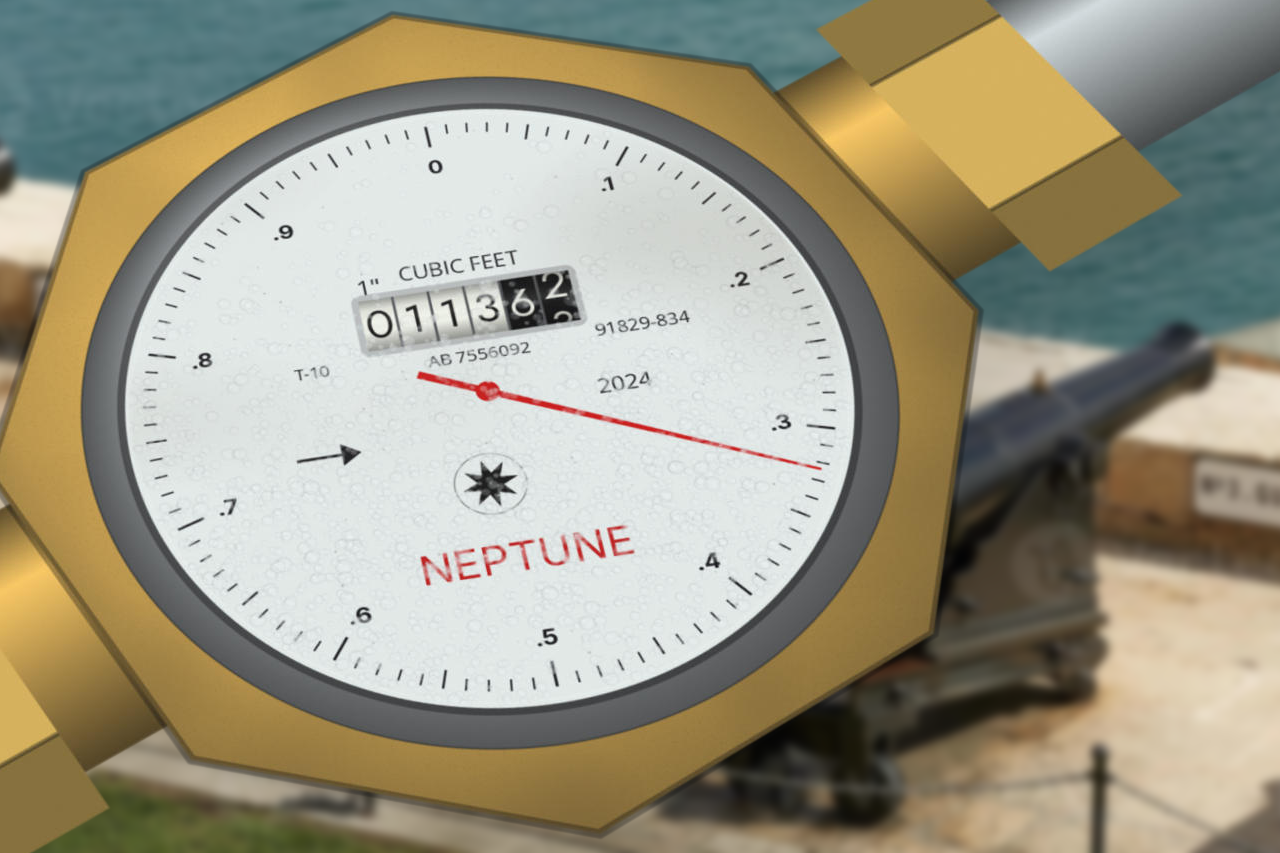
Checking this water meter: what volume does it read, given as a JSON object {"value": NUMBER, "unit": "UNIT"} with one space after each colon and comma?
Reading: {"value": 11362.32, "unit": "ft³"}
